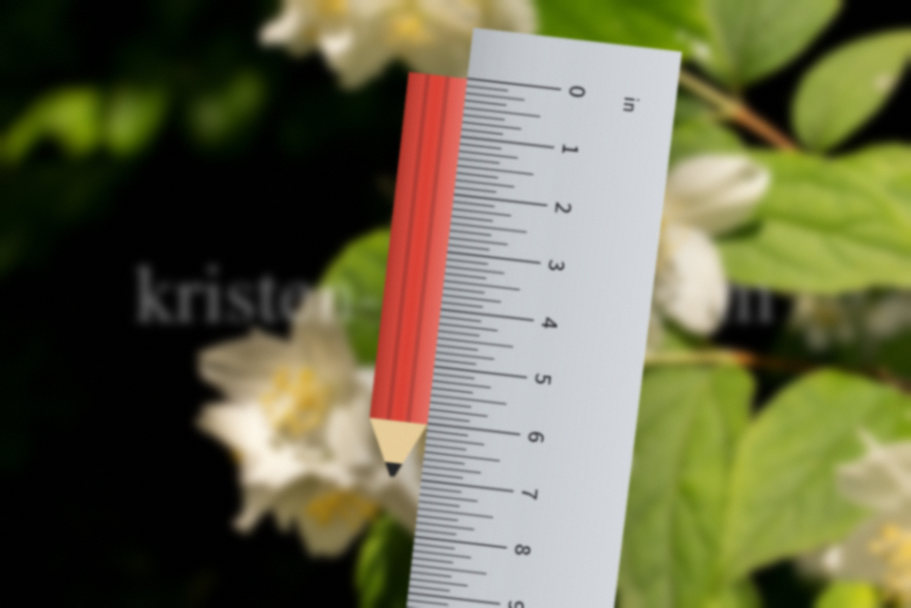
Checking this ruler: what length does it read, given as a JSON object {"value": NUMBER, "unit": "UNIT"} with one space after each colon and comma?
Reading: {"value": 7, "unit": "in"}
